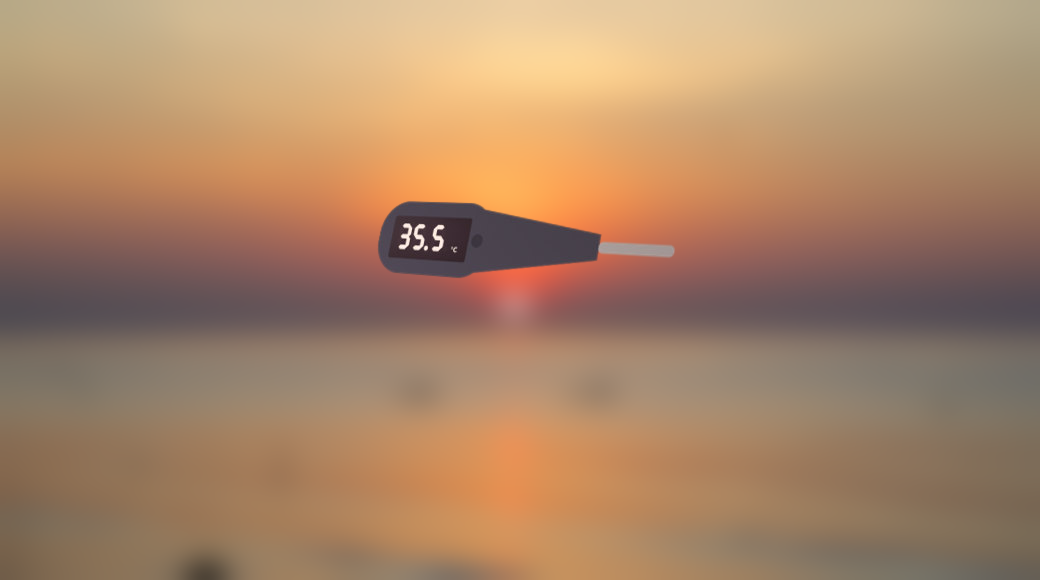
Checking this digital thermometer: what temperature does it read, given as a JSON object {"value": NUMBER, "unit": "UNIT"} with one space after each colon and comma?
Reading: {"value": 35.5, "unit": "°C"}
